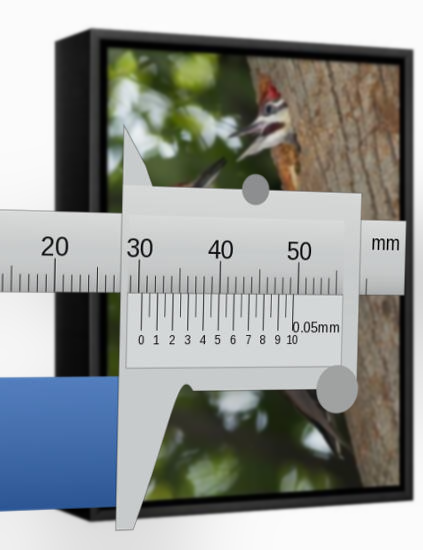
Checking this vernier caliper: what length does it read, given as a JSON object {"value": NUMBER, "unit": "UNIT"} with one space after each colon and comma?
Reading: {"value": 30.4, "unit": "mm"}
